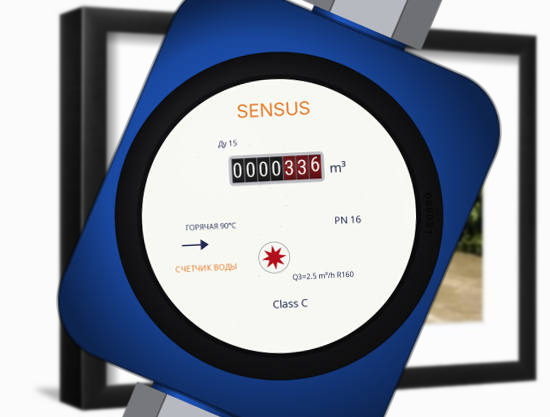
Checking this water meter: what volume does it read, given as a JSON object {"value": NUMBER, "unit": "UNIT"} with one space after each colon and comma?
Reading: {"value": 0.336, "unit": "m³"}
